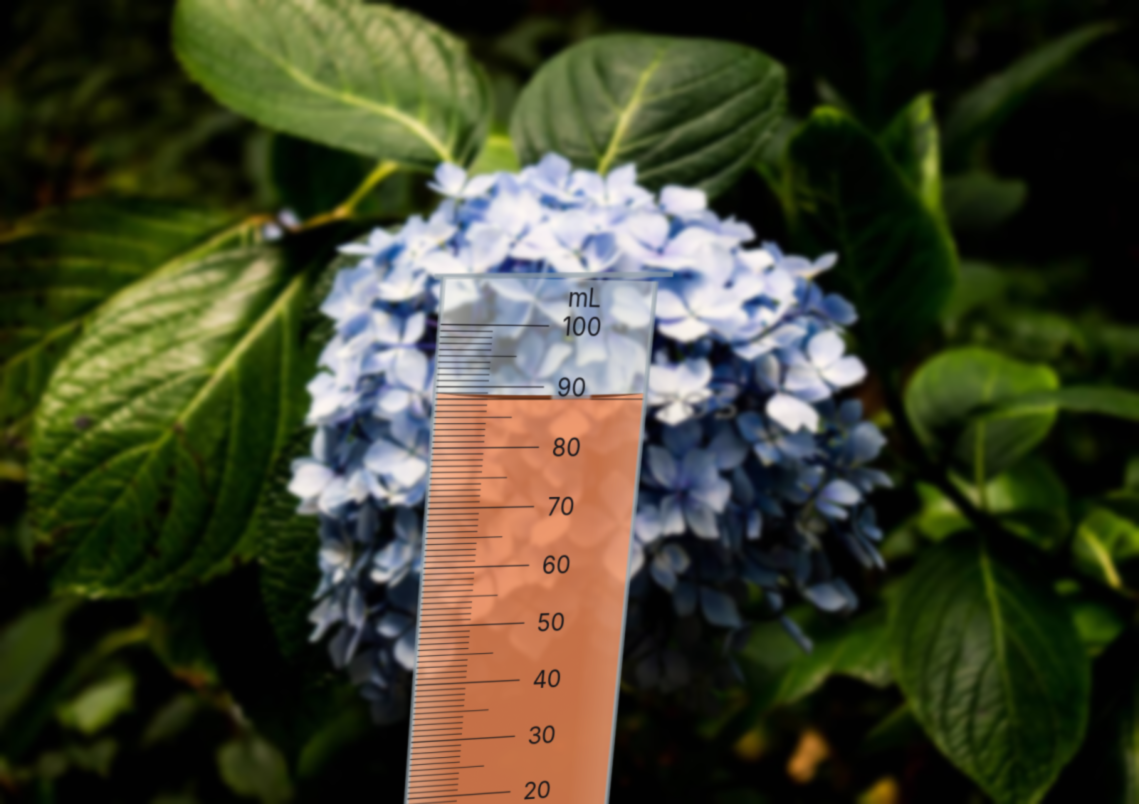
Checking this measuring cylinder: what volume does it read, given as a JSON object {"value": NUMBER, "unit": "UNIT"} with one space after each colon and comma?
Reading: {"value": 88, "unit": "mL"}
